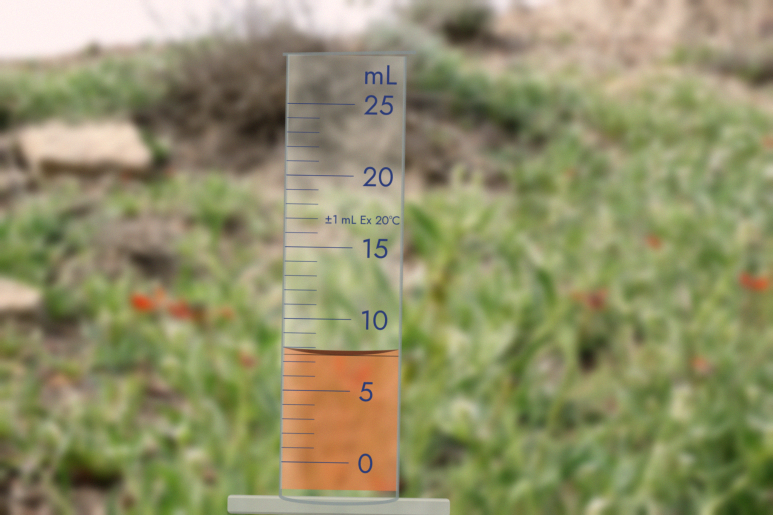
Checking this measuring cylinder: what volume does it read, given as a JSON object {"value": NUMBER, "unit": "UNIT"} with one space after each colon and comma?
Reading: {"value": 7.5, "unit": "mL"}
